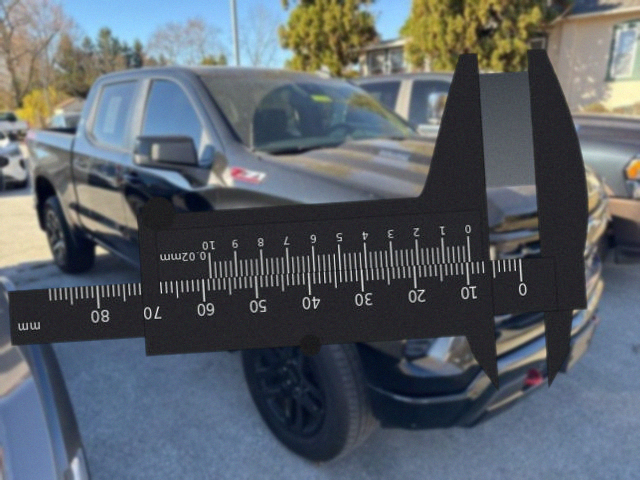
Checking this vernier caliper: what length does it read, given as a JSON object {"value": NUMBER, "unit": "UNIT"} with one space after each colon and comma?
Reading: {"value": 9.5, "unit": "mm"}
